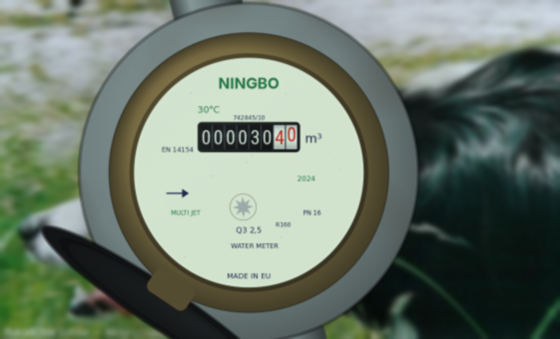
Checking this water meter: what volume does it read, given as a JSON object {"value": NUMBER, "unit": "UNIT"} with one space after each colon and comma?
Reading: {"value": 30.40, "unit": "m³"}
